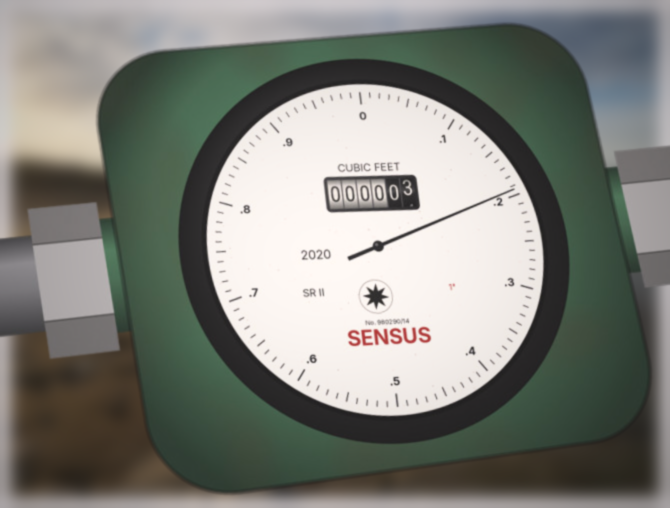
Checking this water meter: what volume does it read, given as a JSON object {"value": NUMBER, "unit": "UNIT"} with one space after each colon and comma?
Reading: {"value": 3.19, "unit": "ft³"}
